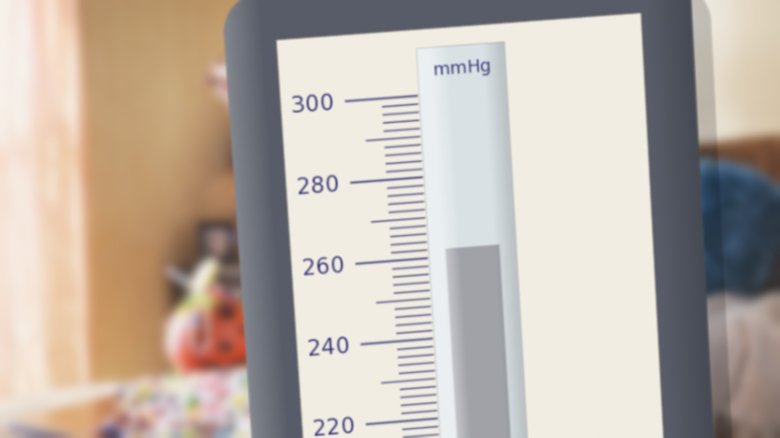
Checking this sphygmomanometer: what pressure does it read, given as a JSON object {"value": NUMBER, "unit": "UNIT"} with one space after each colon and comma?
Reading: {"value": 262, "unit": "mmHg"}
